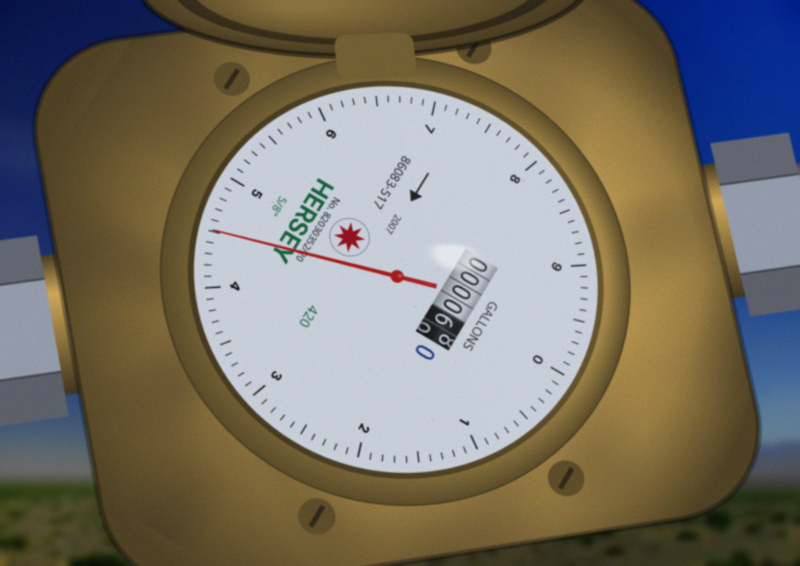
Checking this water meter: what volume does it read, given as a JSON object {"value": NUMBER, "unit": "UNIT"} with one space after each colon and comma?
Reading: {"value": 684.5, "unit": "gal"}
